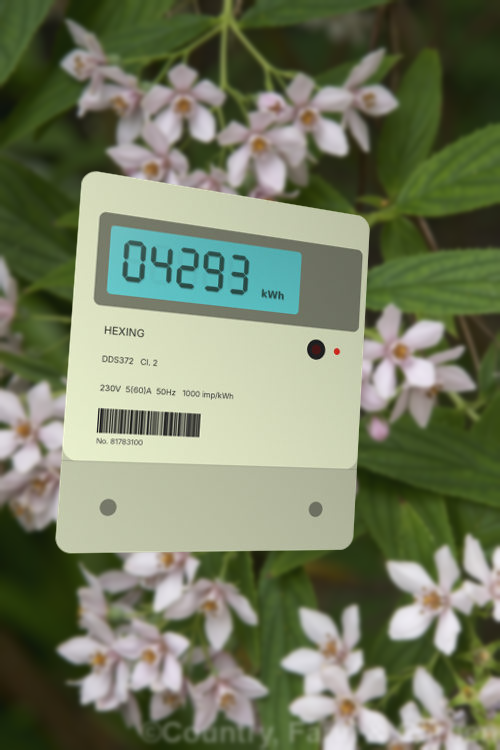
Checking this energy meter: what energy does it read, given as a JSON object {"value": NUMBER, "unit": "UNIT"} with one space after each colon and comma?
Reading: {"value": 4293, "unit": "kWh"}
